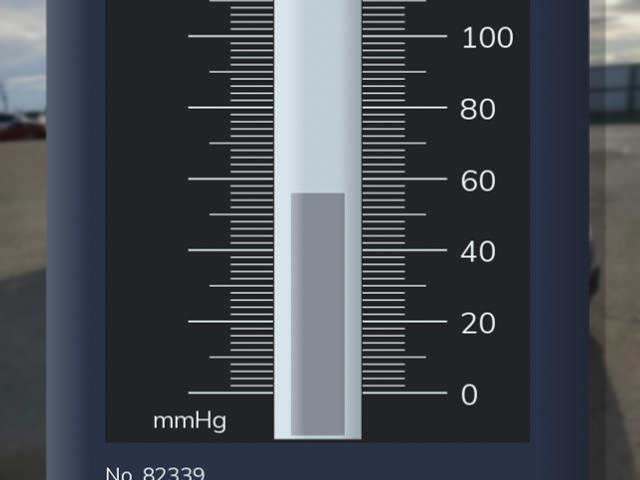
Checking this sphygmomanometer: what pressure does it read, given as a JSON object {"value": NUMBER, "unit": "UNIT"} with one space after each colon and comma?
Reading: {"value": 56, "unit": "mmHg"}
